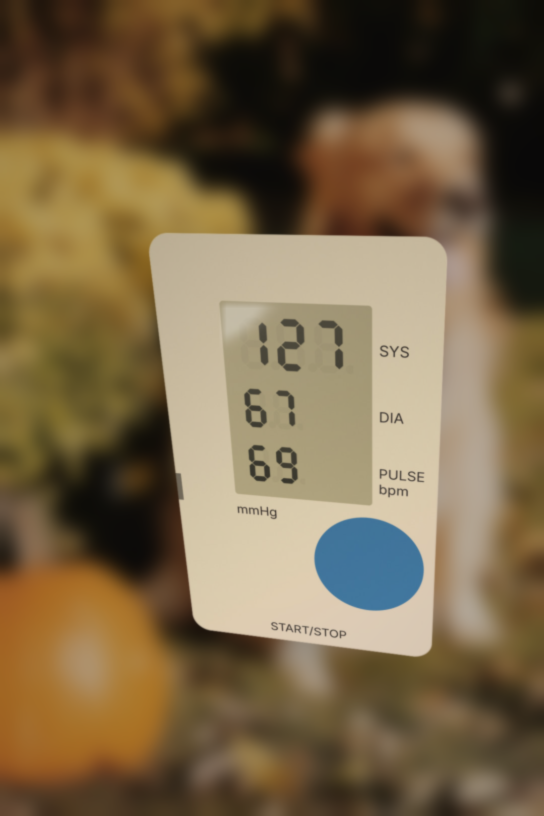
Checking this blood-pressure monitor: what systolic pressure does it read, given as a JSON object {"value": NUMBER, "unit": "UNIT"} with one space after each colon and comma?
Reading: {"value": 127, "unit": "mmHg"}
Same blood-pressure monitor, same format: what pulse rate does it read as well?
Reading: {"value": 69, "unit": "bpm"}
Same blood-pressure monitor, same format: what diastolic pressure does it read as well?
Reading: {"value": 67, "unit": "mmHg"}
